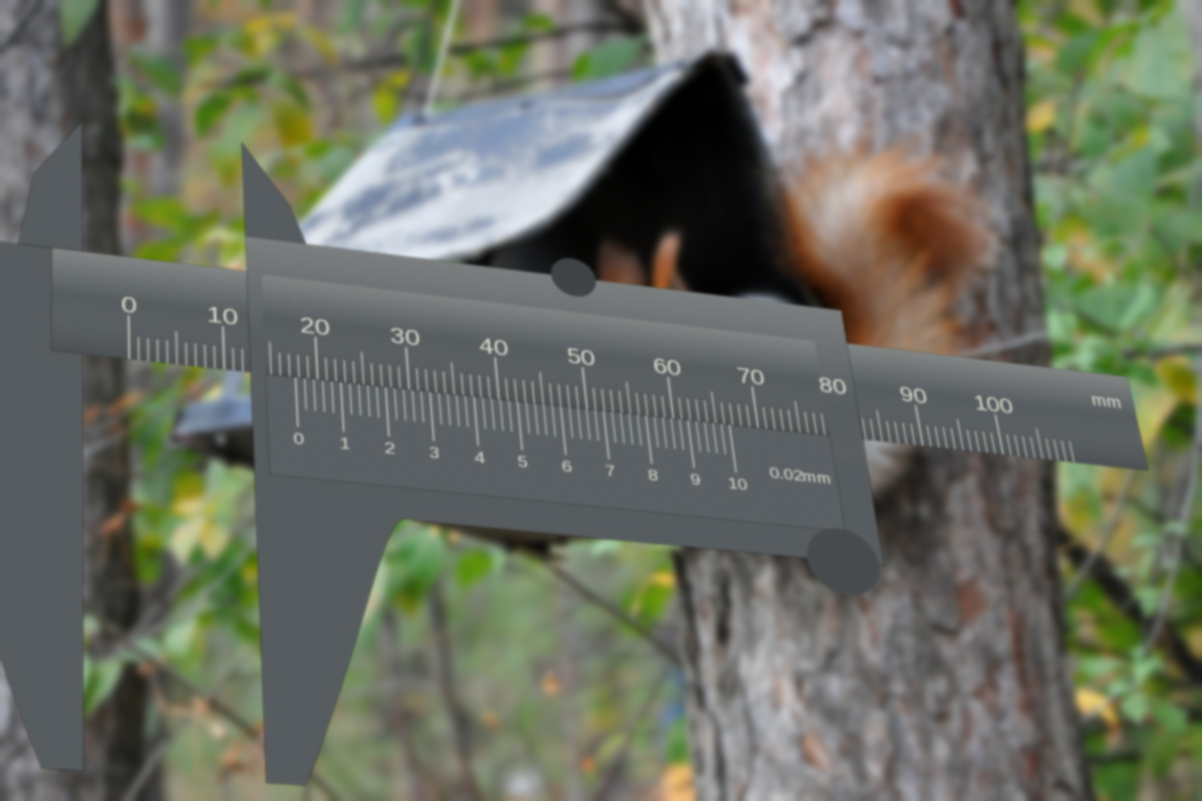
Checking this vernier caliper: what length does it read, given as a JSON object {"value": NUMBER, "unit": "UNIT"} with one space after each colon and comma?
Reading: {"value": 17.6, "unit": "mm"}
